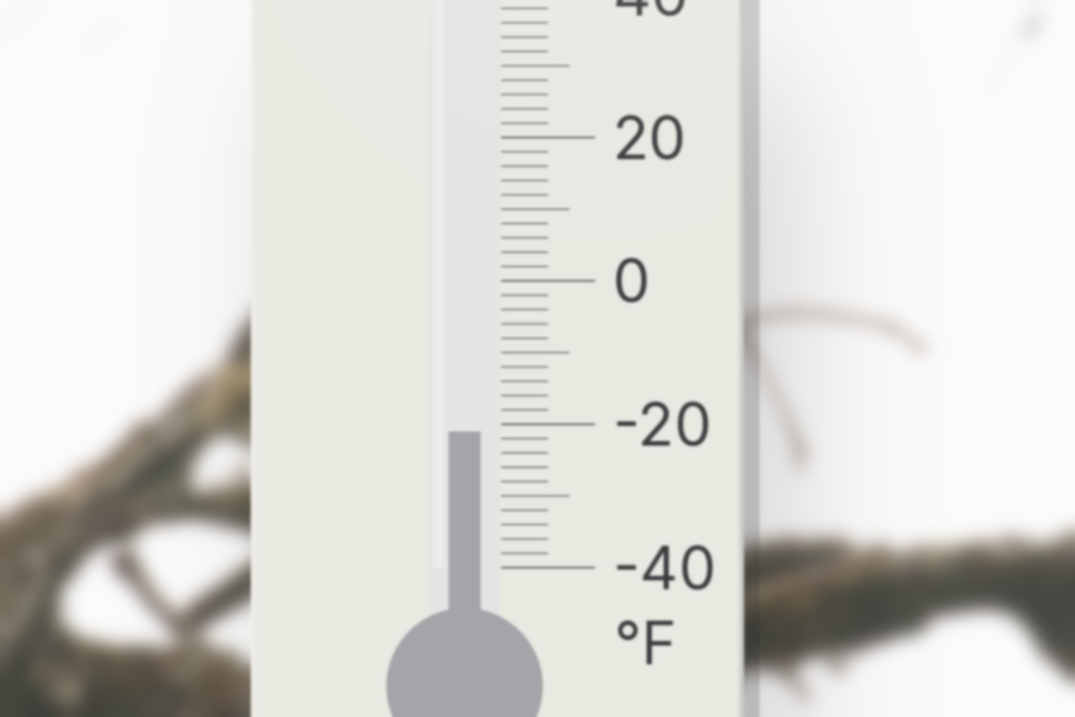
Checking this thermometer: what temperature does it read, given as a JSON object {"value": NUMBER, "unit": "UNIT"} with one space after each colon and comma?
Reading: {"value": -21, "unit": "°F"}
